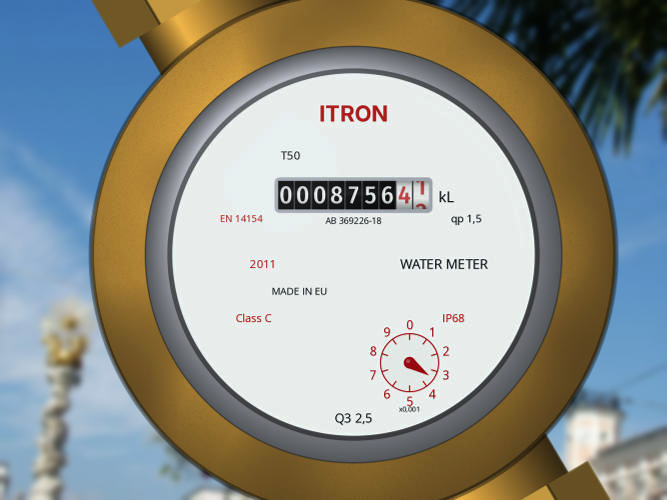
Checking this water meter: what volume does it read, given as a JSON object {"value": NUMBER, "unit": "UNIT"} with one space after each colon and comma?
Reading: {"value": 8756.413, "unit": "kL"}
